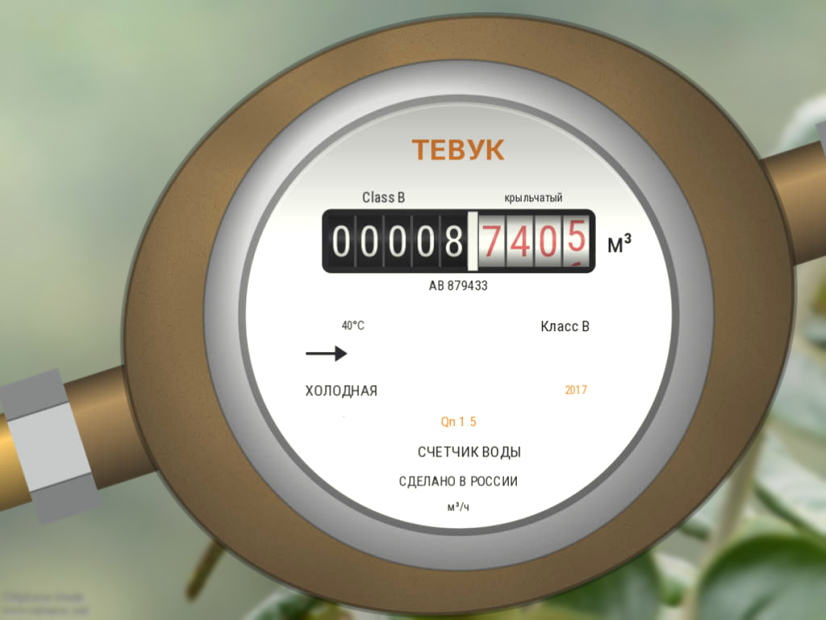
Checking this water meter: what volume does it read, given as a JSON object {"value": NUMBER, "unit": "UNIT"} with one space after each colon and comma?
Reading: {"value": 8.7405, "unit": "m³"}
